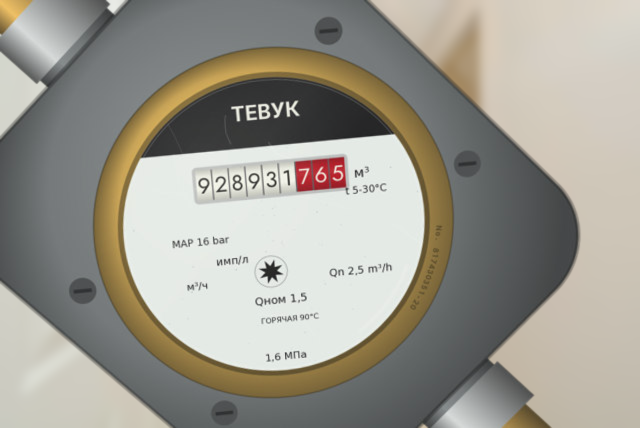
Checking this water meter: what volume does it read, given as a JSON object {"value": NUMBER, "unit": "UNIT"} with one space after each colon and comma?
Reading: {"value": 928931.765, "unit": "m³"}
